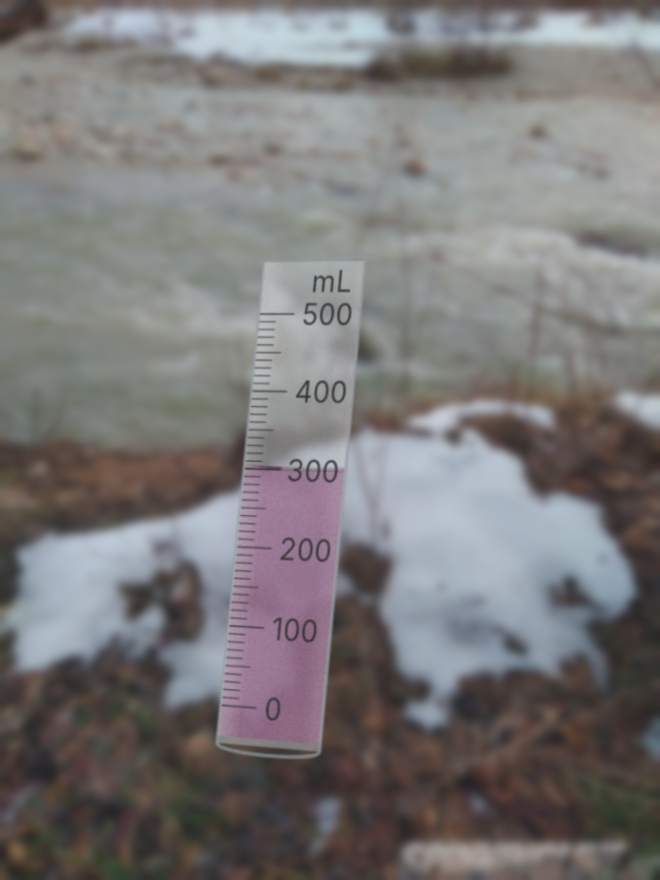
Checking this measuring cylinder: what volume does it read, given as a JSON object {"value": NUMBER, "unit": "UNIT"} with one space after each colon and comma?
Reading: {"value": 300, "unit": "mL"}
